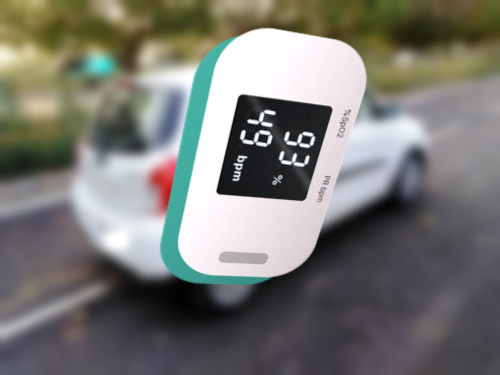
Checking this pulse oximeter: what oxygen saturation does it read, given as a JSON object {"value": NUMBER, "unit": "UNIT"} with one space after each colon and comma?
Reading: {"value": 93, "unit": "%"}
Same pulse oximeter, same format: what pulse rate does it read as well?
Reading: {"value": 49, "unit": "bpm"}
